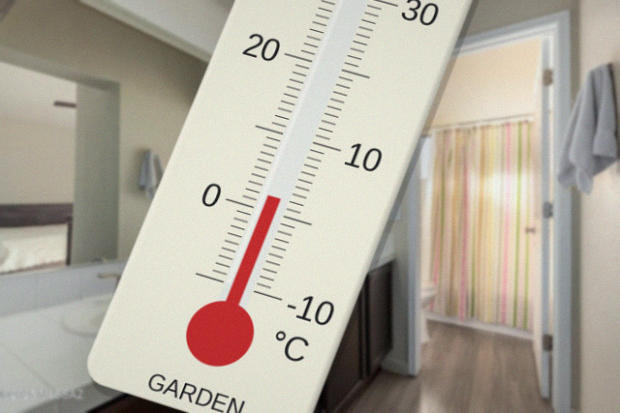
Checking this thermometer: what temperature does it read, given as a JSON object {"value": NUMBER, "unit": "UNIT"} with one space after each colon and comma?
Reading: {"value": 2, "unit": "°C"}
